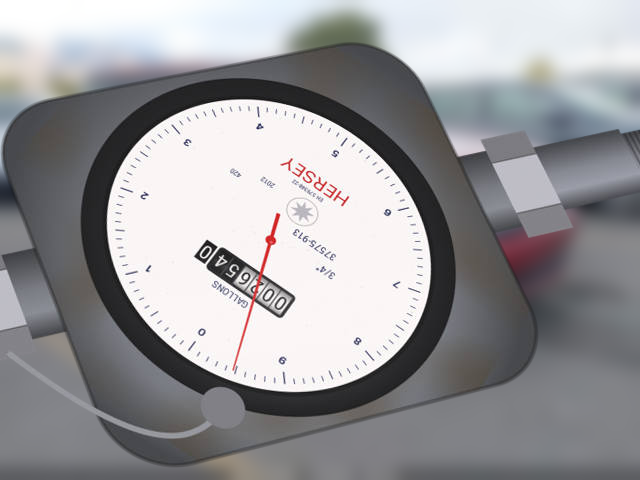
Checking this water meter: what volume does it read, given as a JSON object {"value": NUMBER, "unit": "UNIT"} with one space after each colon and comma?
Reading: {"value": 26539.5, "unit": "gal"}
